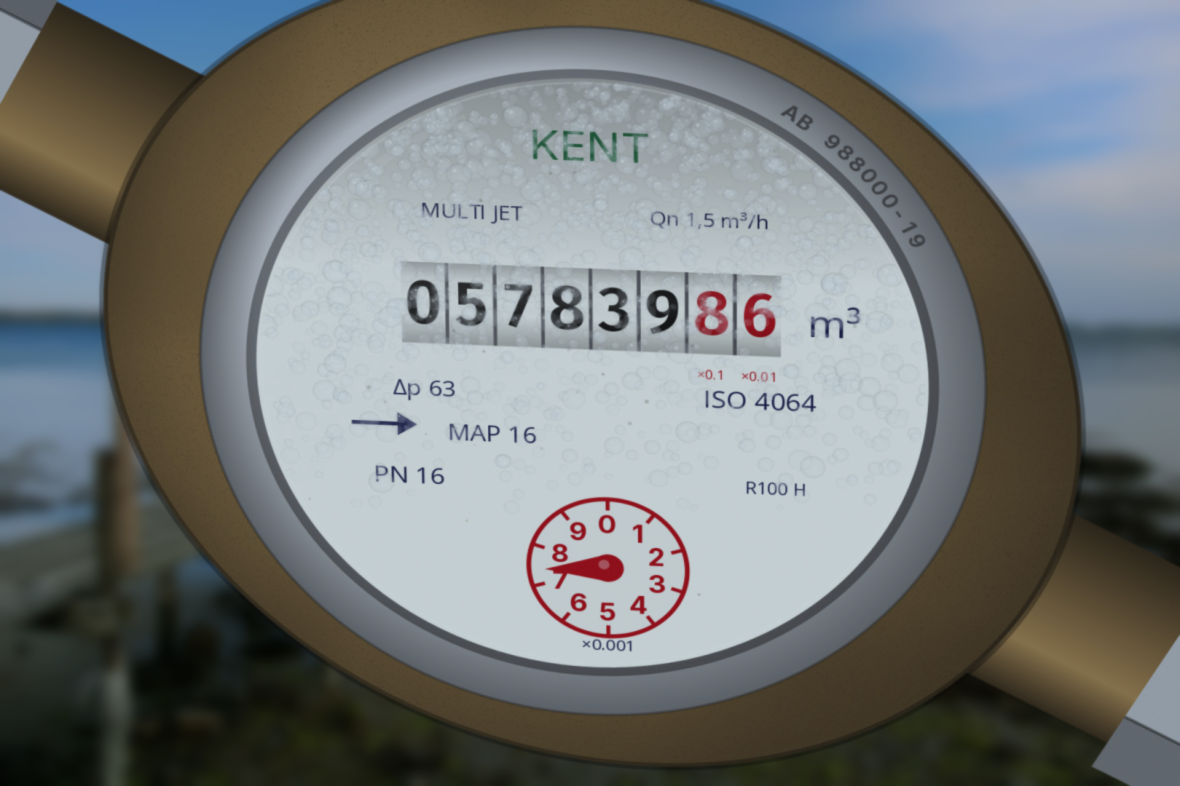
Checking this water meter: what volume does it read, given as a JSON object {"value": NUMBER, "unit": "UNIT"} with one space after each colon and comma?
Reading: {"value": 57839.867, "unit": "m³"}
